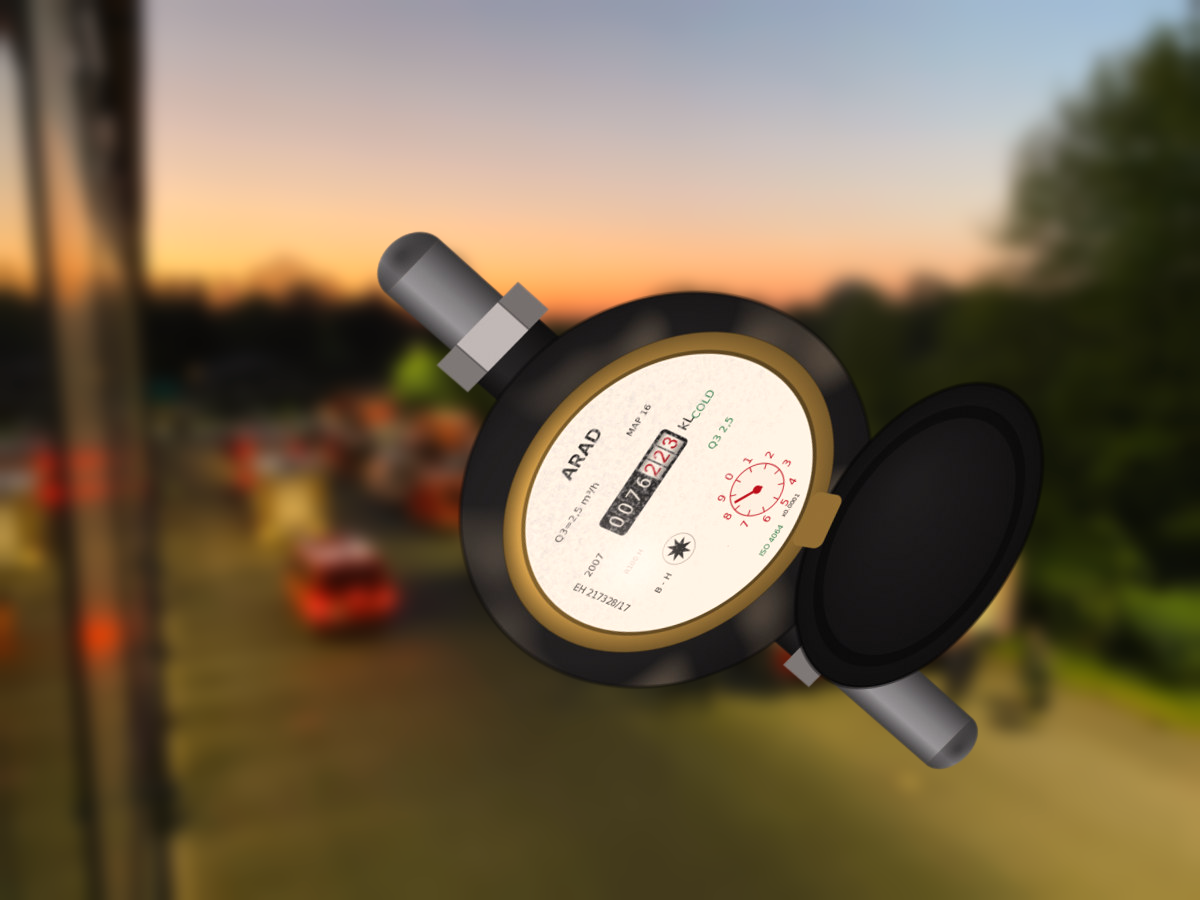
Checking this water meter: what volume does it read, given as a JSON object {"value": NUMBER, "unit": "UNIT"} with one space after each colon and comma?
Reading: {"value": 76.2238, "unit": "kL"}
